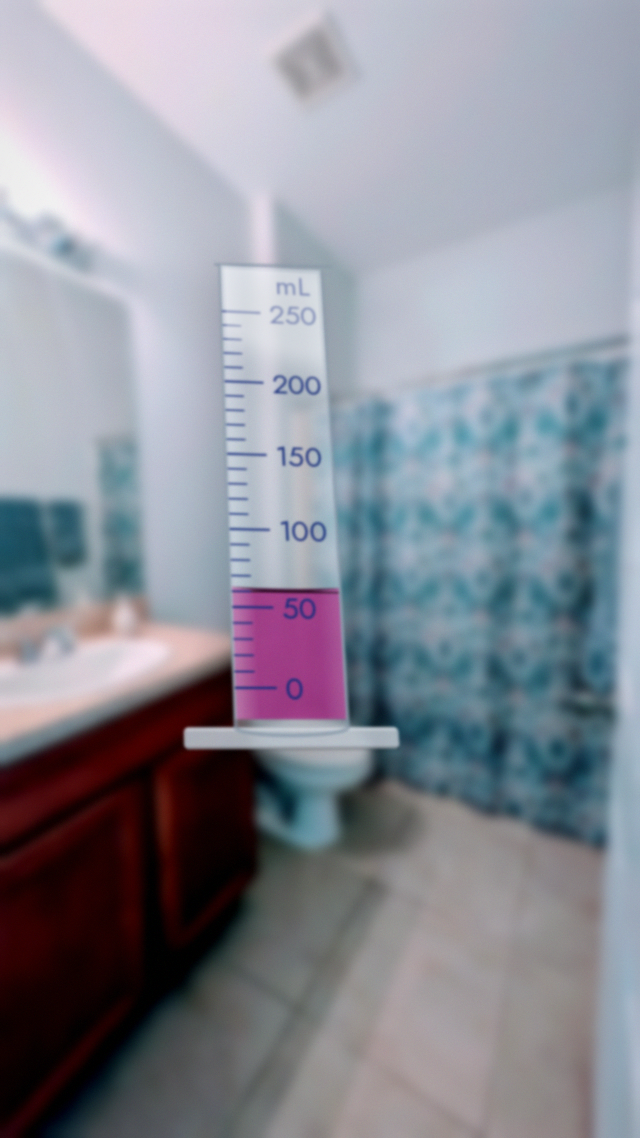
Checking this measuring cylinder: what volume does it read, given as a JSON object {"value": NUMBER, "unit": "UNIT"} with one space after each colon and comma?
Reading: {"value": 60, "unit": "mL"}
